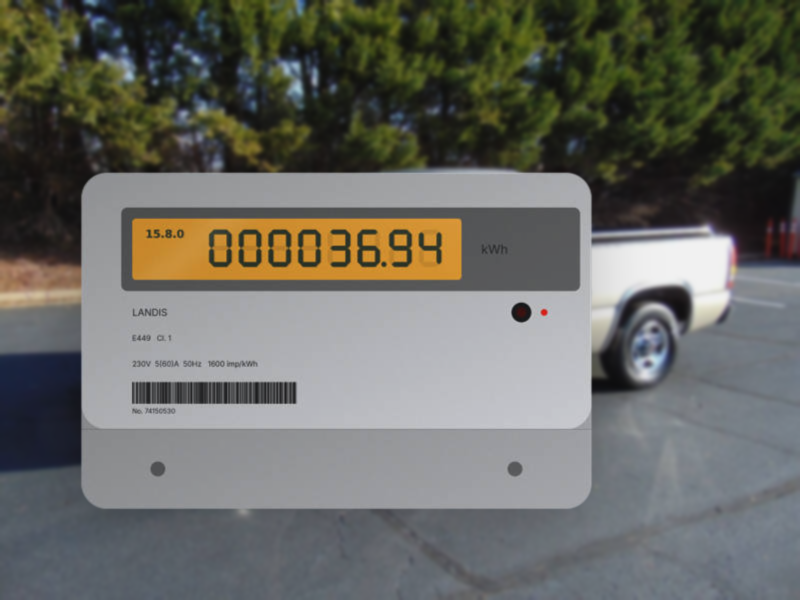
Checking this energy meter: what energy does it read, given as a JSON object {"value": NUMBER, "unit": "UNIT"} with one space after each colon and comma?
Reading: {"value": 36.94, "unit": "kWh"}
